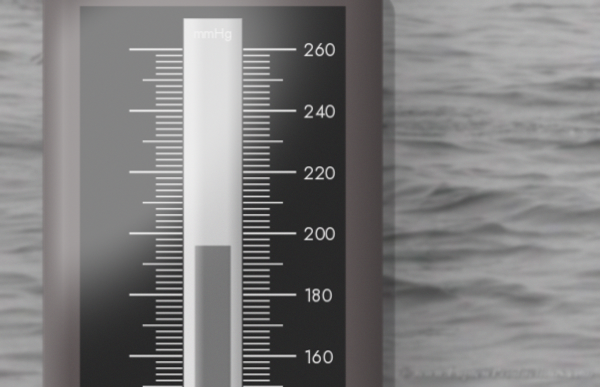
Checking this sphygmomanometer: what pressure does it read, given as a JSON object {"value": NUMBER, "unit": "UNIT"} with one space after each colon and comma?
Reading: {"value": 196, "unit": "mmHg"}
